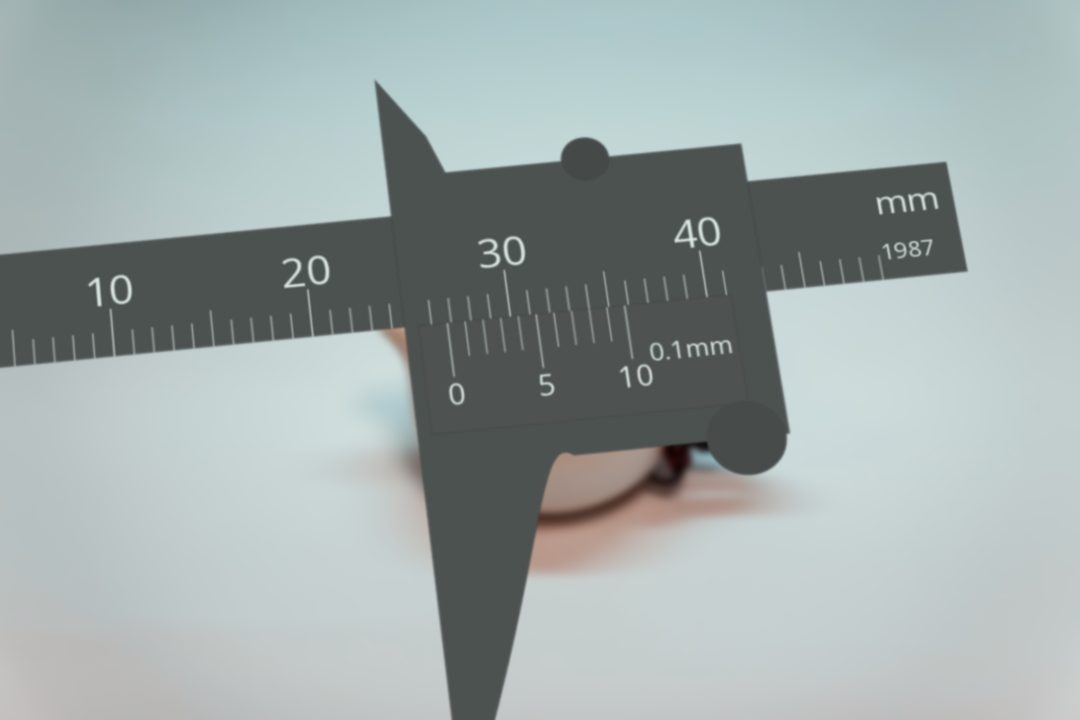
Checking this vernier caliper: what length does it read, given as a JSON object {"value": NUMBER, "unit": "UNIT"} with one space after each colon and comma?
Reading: {"value": 26.8, "unit": "mm"}
